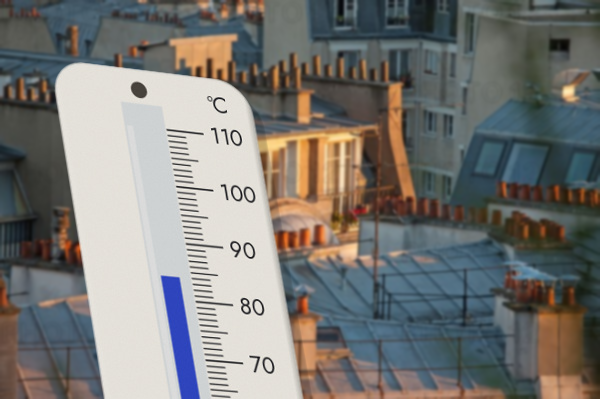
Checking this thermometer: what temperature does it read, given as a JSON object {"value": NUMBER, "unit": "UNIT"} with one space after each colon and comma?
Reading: {"value": 84, "unit": "°C"}
